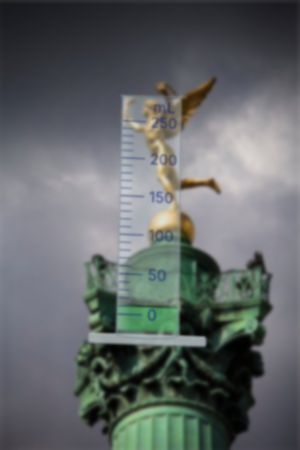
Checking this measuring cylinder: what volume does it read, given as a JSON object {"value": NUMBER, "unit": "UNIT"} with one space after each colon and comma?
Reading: {"value": 10, "unit": "mL"}
